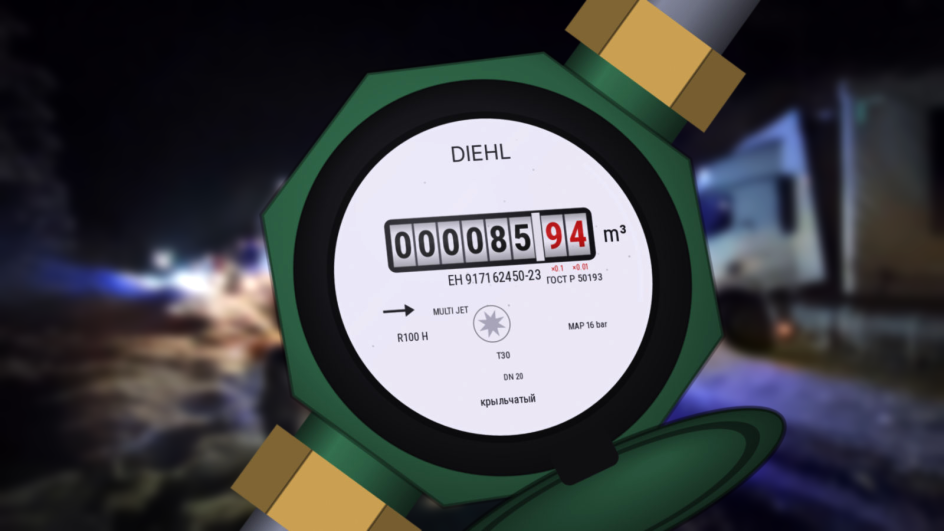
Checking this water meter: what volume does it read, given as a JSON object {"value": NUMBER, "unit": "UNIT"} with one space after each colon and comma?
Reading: {"value": 85.94, "unit": "m³"}
